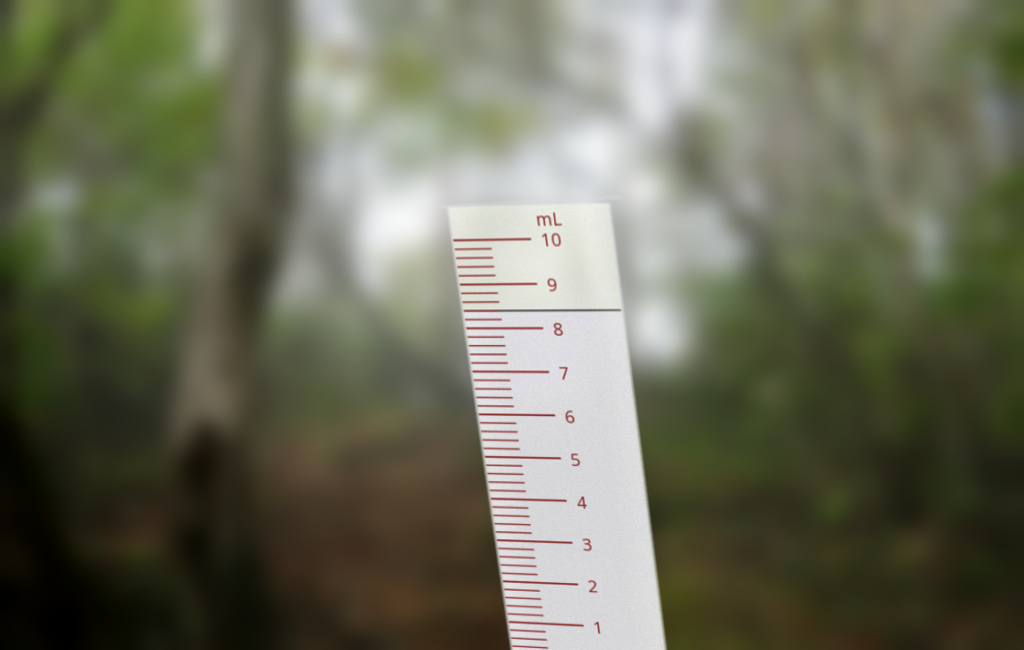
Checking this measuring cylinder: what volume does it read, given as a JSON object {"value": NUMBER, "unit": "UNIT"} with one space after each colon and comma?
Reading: {"value": 8.4, "unit": "mL"}
